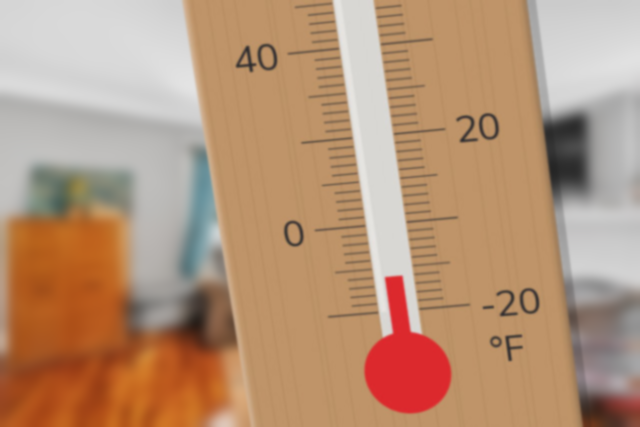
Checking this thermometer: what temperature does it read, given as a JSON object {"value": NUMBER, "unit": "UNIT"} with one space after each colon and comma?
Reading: {"value": -12, "unit": "°F"}
